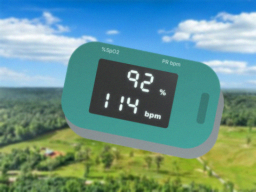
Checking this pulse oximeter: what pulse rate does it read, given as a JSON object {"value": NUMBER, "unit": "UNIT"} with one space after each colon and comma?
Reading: {"value": 114, "unit": "bpm"}
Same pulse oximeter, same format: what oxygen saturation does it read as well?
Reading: {"value": 92, "unit": "%"}
